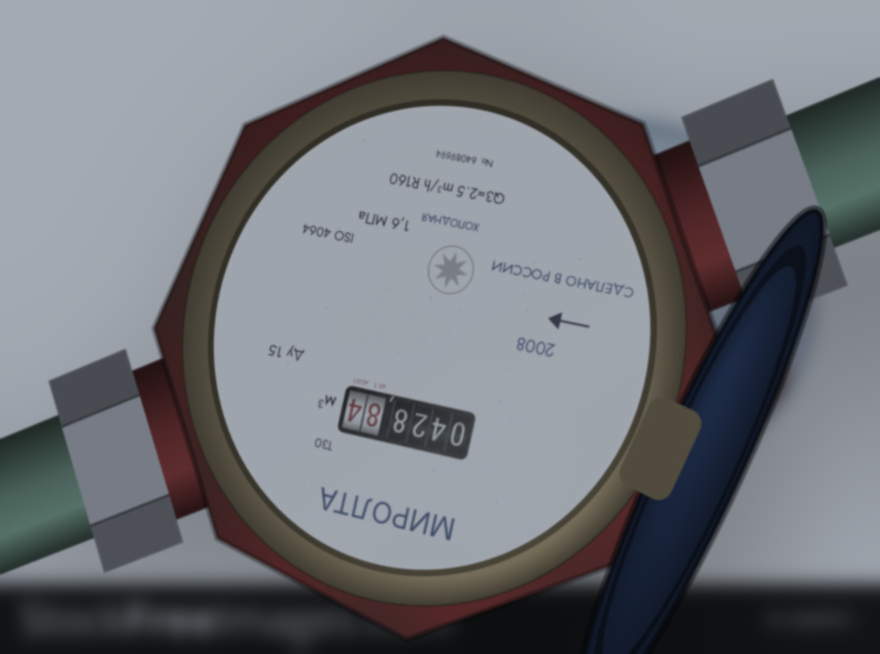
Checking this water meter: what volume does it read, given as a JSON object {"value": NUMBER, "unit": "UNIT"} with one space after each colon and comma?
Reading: {"value": 428.84, "unit": "m³"}
